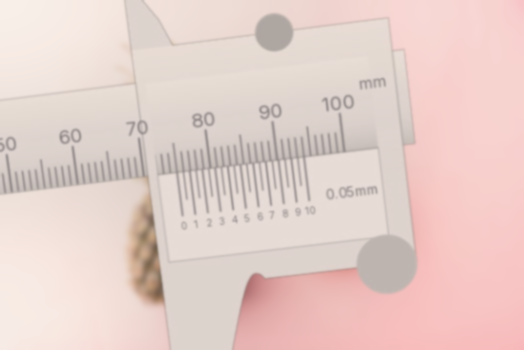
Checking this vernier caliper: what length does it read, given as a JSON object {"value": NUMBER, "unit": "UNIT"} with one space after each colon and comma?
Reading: {"value": 75.0, "unit": "mm"}
